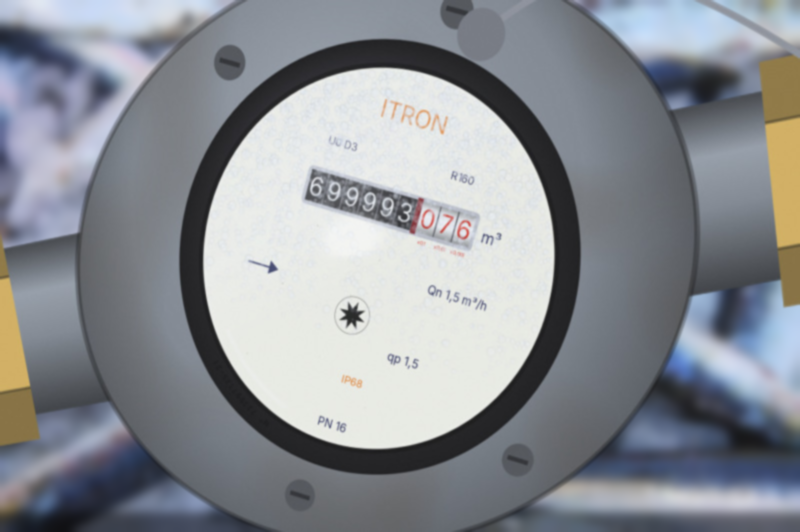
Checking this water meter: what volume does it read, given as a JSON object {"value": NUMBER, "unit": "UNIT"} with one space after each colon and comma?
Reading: {"value": 699993.076, "unit": "m³"}
